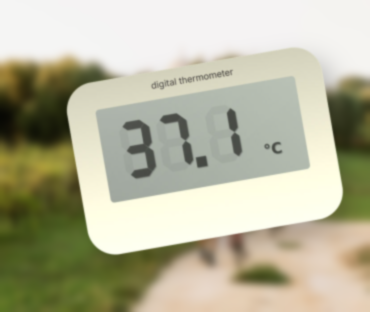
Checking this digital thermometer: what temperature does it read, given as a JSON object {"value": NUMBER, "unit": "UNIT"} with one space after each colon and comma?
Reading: {"value": 37.1, "unit": "°C"}
